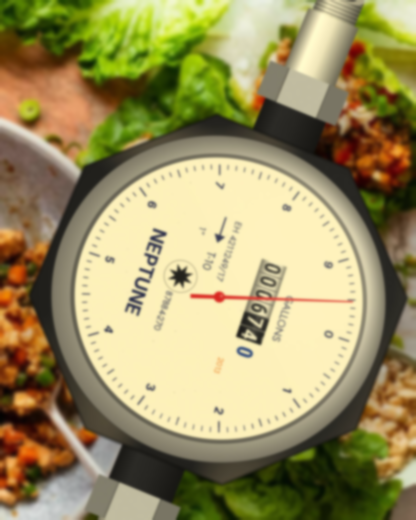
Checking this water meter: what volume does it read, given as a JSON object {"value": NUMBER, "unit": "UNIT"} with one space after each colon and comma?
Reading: {"value": 6739.5, "unit": "gal"}
